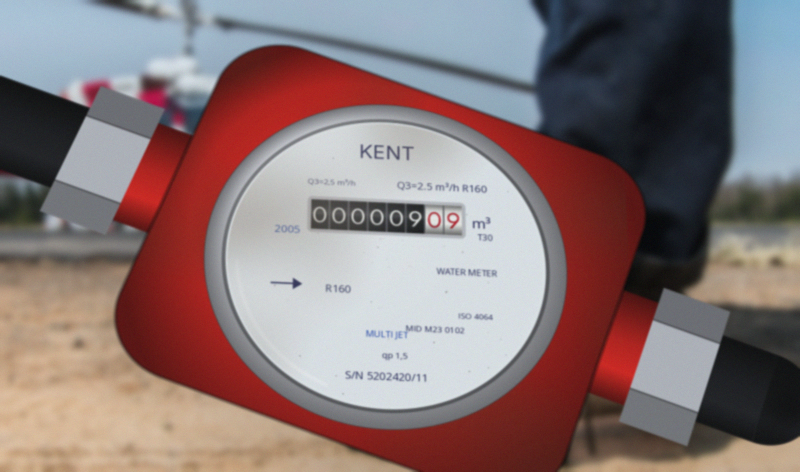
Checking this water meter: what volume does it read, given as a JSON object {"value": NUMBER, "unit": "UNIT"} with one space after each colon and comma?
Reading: {"value": 9.09, "unit": "m³"}
